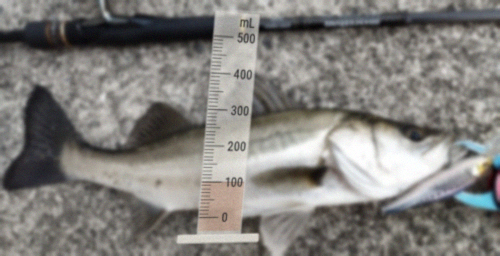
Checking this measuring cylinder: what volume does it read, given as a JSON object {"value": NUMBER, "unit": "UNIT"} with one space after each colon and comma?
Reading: {"value": 100, "unit": "mL"}
